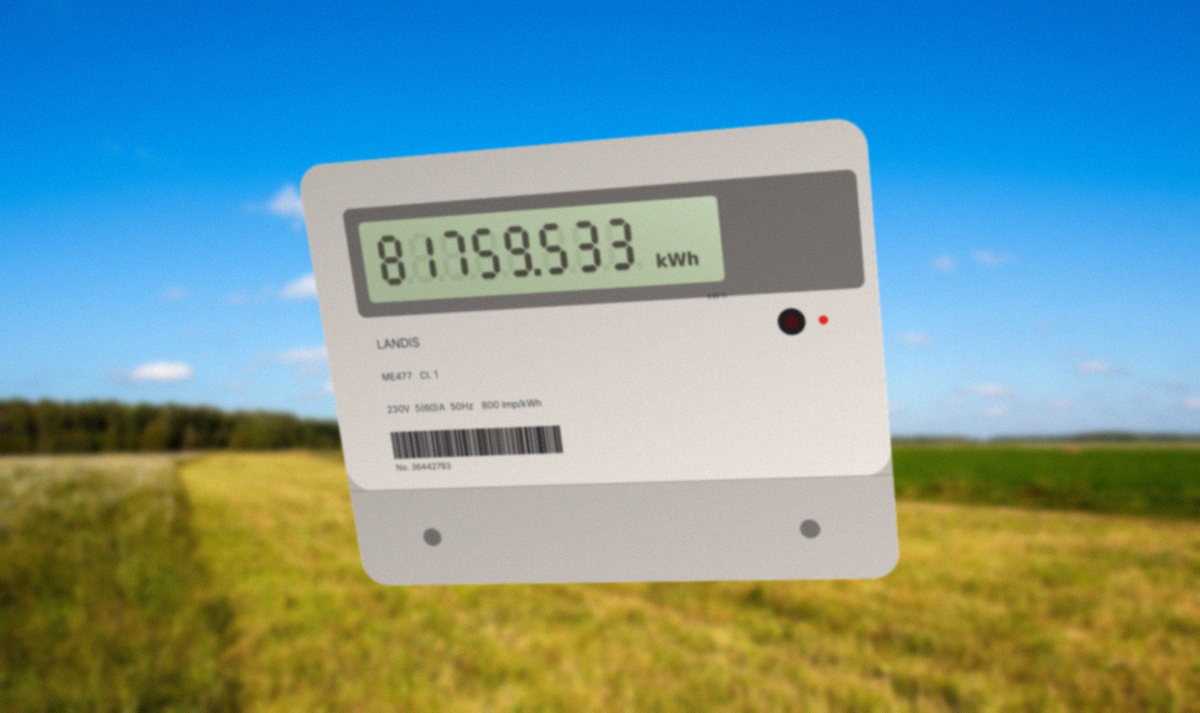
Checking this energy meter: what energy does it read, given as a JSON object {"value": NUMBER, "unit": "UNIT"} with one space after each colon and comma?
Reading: {"value": 81759.533, "unit": "kWh"}
